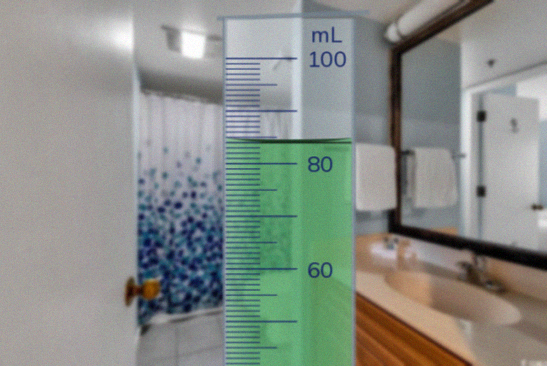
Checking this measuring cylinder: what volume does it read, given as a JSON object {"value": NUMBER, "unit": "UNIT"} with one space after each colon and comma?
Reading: {"value": 84, "unit": "mL"}
